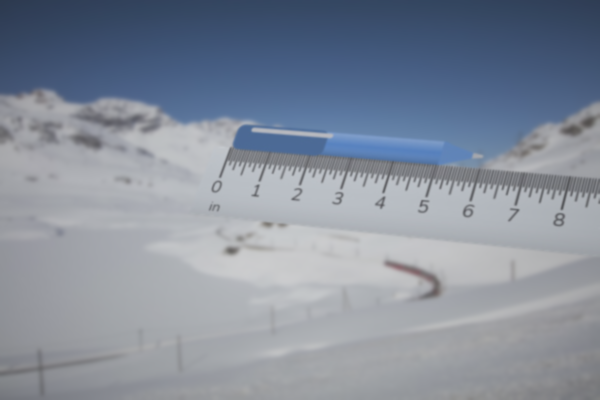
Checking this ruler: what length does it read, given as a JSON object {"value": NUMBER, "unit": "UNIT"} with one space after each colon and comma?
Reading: {"value": 6, "unit": "in"}
